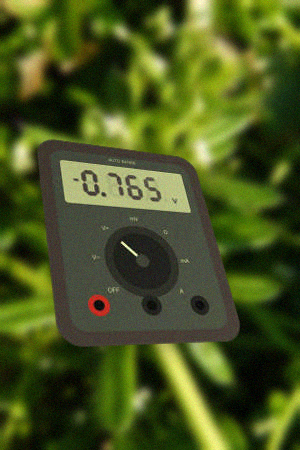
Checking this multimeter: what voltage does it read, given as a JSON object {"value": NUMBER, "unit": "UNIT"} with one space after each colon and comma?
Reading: {"value": -0.765, "unit": "V"}
